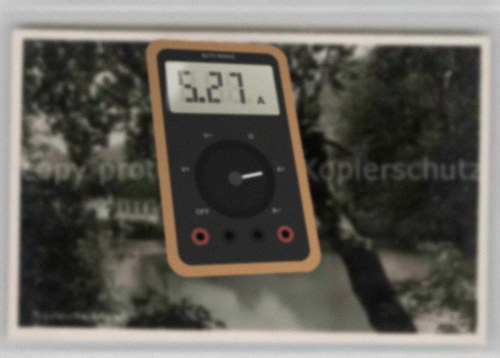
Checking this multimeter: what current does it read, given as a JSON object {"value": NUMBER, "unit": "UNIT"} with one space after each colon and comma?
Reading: {"value": 5.27, "unit": "A"}
